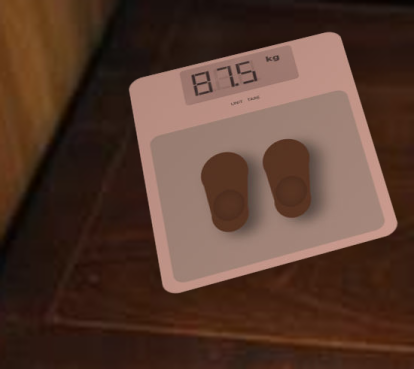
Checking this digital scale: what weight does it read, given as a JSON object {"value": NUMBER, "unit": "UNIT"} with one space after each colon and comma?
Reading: {"value": 87.5, "unit": "kg"}
